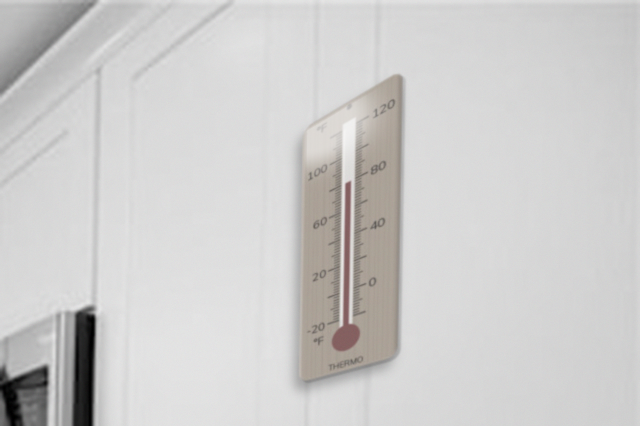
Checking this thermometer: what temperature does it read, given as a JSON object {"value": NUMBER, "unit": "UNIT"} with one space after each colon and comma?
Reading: {"value": 80, "unit": "°F"}
